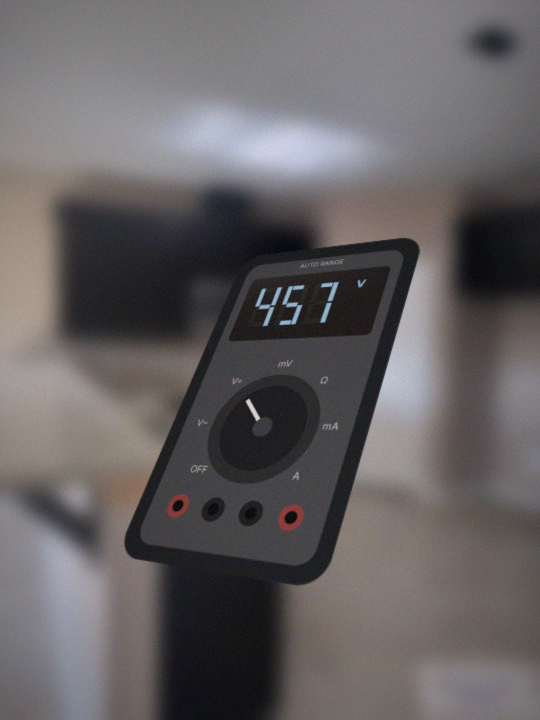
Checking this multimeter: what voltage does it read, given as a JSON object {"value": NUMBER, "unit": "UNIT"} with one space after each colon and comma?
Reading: {"value": 457, "unit": "V"}
